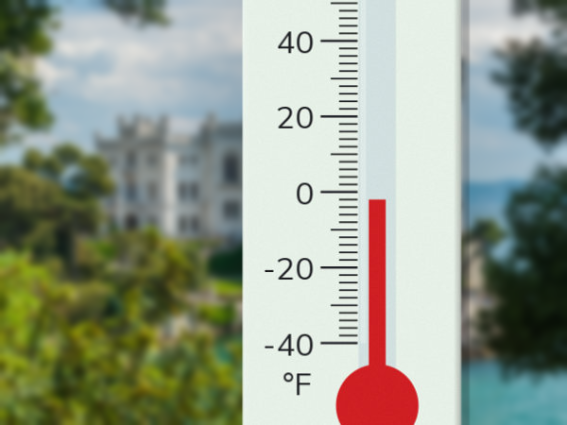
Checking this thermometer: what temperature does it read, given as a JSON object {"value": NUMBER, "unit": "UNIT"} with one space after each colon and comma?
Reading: {"value": -2, "unit": "°F"}
